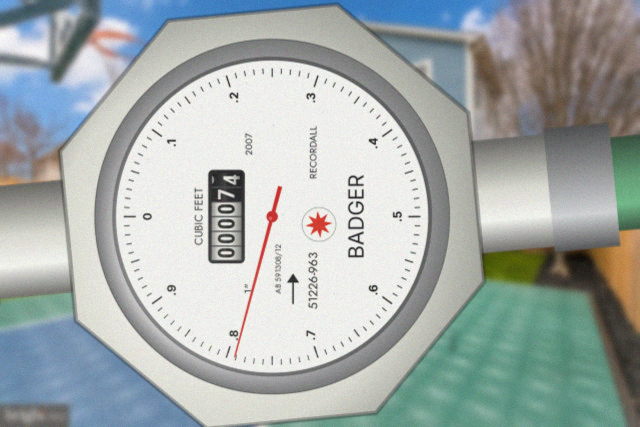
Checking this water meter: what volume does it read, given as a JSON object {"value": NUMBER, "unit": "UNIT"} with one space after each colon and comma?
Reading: {"value": 73.79, "unit": "ft³"}
